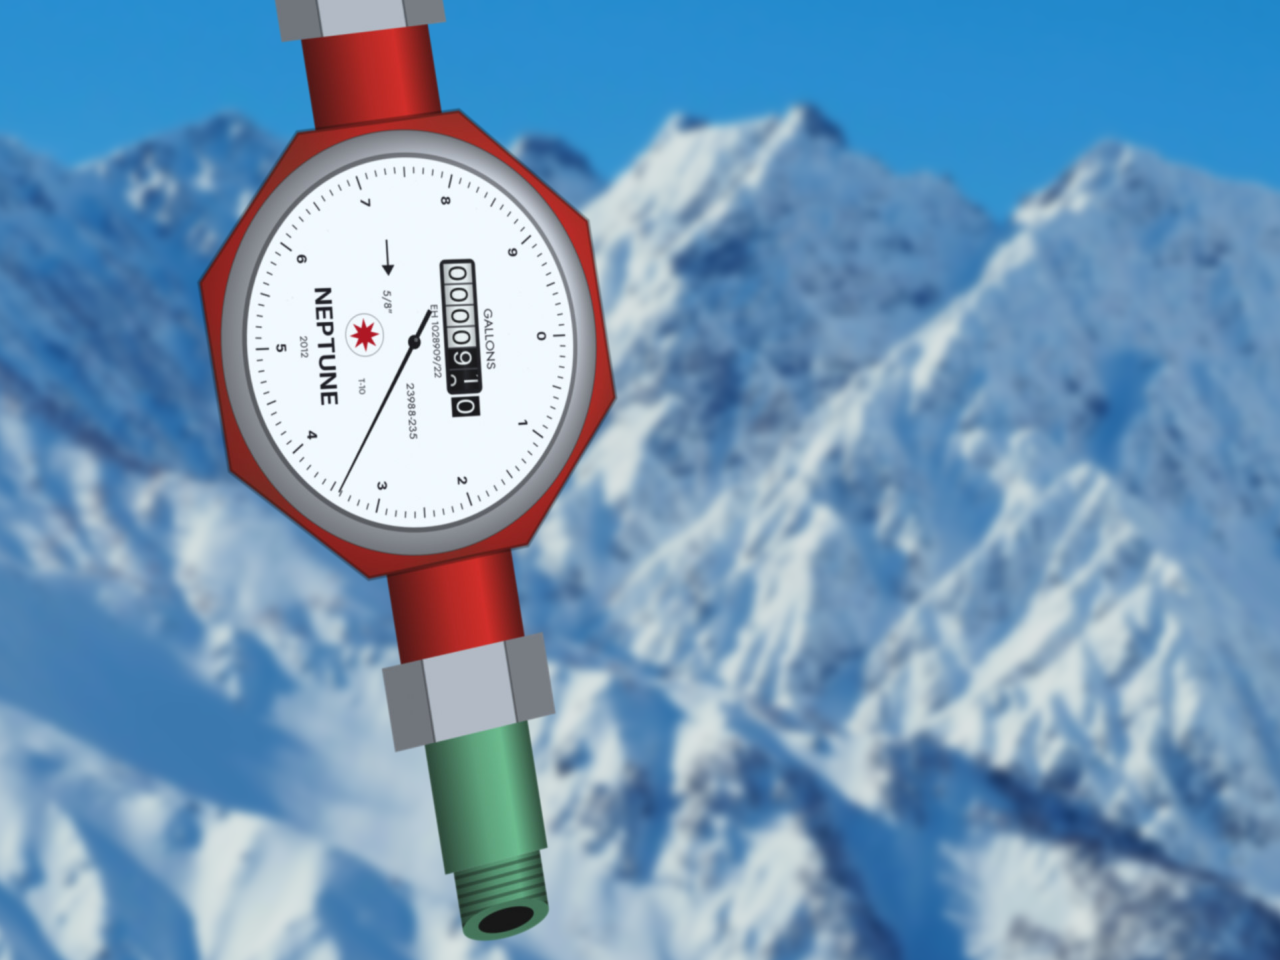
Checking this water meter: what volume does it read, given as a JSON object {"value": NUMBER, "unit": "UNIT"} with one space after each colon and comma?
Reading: {"value": 913.4, "unit": "gal"}
